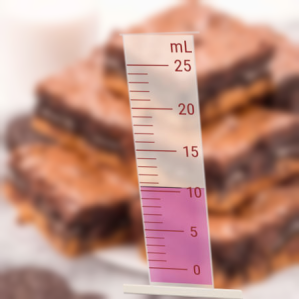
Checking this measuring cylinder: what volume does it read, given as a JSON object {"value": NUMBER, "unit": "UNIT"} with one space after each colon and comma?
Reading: {"value": 10.5, "unit": "mL"}
